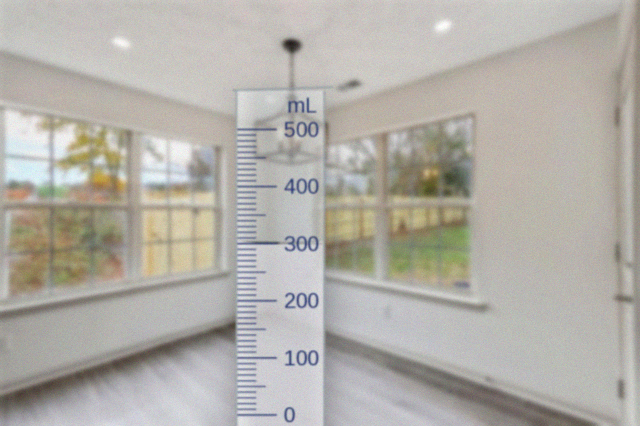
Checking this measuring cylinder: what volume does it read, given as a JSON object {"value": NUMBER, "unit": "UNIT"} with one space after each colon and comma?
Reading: {"value": 300, "unit": "mL"}
